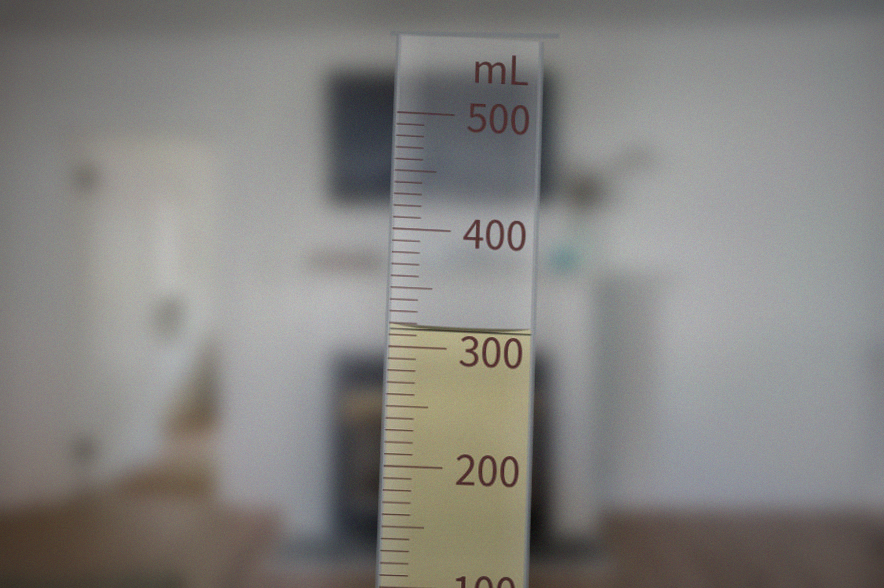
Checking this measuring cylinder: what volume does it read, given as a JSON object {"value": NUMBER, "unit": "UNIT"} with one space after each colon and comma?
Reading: {"value": 315, "unit": "mL"}
